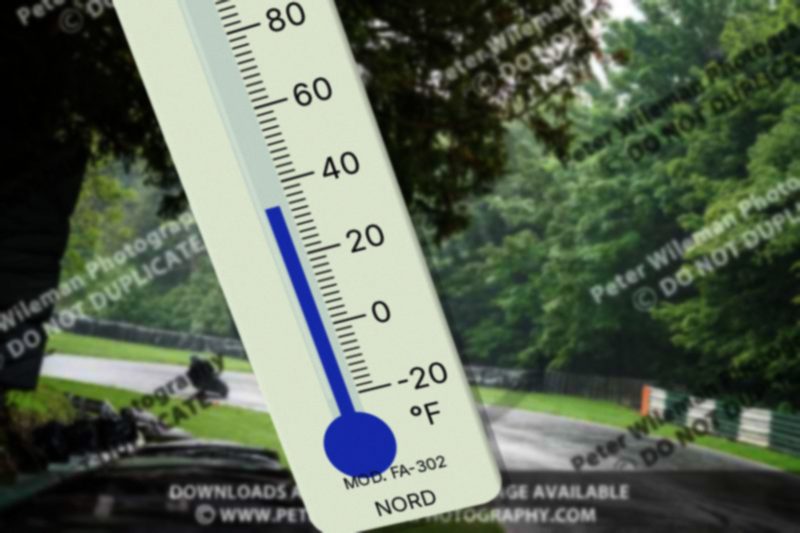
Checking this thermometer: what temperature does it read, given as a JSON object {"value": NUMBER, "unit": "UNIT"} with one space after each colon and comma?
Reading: {"value": 34, "unit": "°F"}
